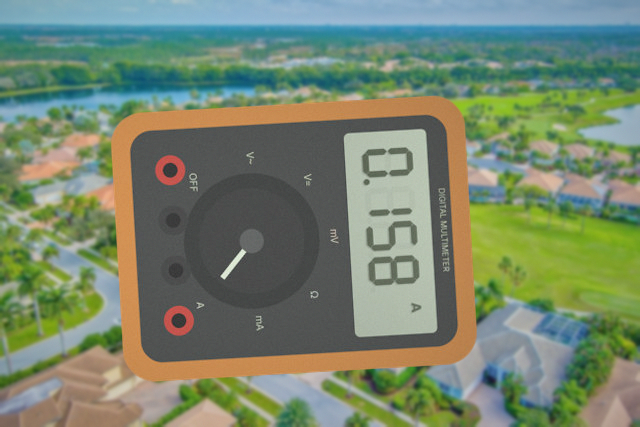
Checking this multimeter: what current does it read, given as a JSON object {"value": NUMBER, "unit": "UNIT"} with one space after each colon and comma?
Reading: {"value": 0.158, "unit": "A"}
